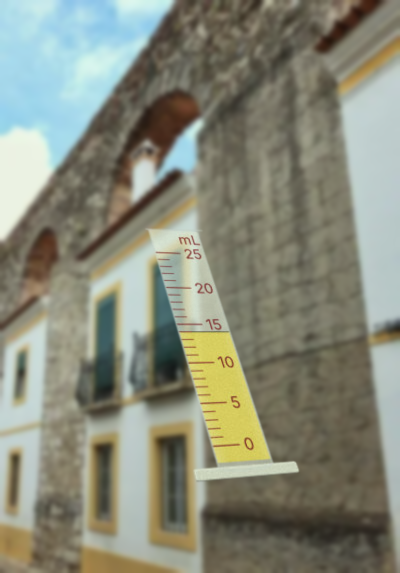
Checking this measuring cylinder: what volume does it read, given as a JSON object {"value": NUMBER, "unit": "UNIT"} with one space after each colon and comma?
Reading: {"value": 14, "unit": "mL"}
